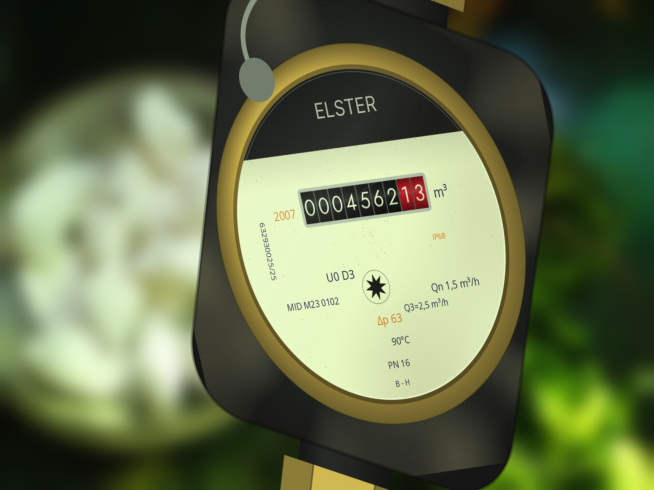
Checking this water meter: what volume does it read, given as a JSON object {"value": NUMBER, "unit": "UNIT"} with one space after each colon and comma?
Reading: {"value": 4562.13, "unit": "m³"}
